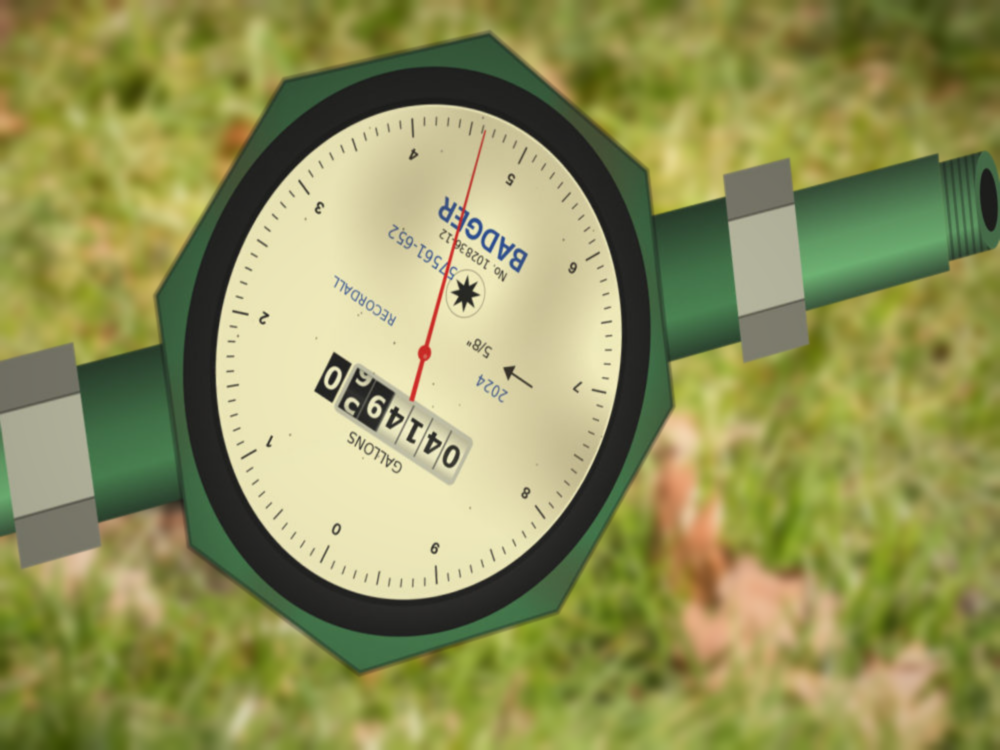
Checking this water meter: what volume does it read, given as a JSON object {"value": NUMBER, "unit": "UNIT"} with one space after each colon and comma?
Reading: {"value": 414954.6, "unit": "gal"}
